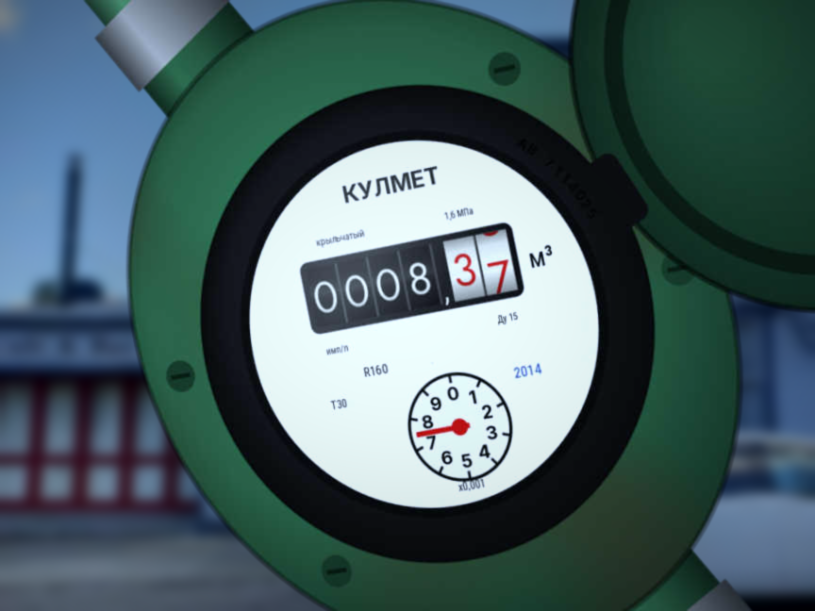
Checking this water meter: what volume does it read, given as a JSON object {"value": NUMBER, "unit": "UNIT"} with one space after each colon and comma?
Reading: {"value": 8.367, "unit": "m³"}
